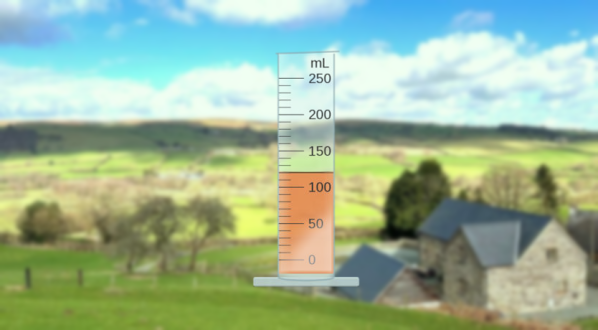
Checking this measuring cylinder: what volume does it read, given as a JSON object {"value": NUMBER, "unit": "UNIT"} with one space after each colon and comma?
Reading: {"value": 120, "unit": "mL"}
